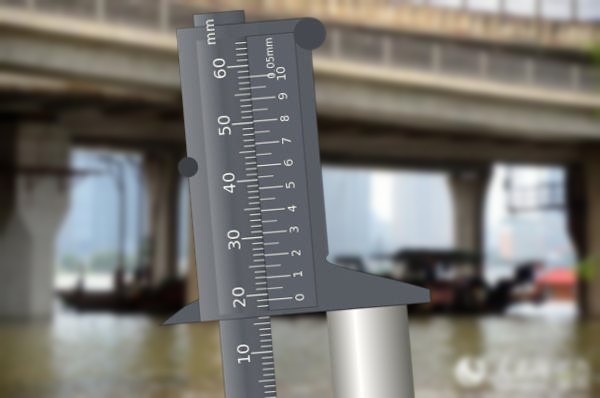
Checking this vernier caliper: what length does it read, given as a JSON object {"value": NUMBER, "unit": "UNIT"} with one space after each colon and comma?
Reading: {"value": 19.0, "unit": "mm"}
